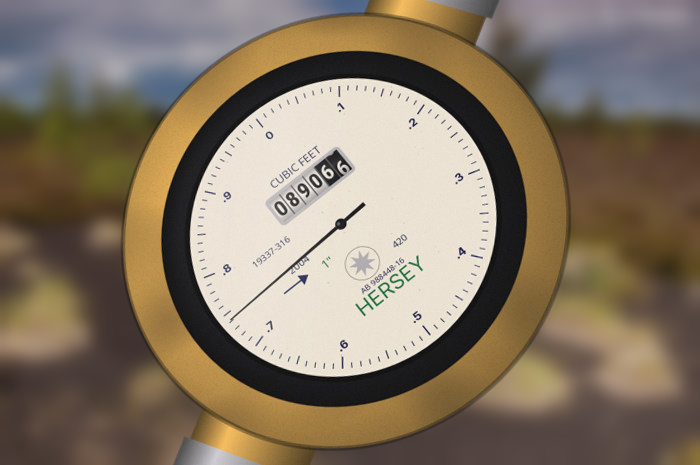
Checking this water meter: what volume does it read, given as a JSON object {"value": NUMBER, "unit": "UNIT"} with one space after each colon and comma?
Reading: {"value": 89065.74, "unit": "ft³"}
